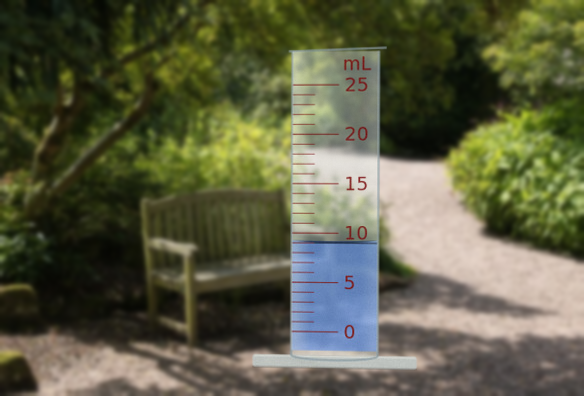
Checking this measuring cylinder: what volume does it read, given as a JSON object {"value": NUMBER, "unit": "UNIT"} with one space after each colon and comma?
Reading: {"value": 9, "unit": "mL"}
